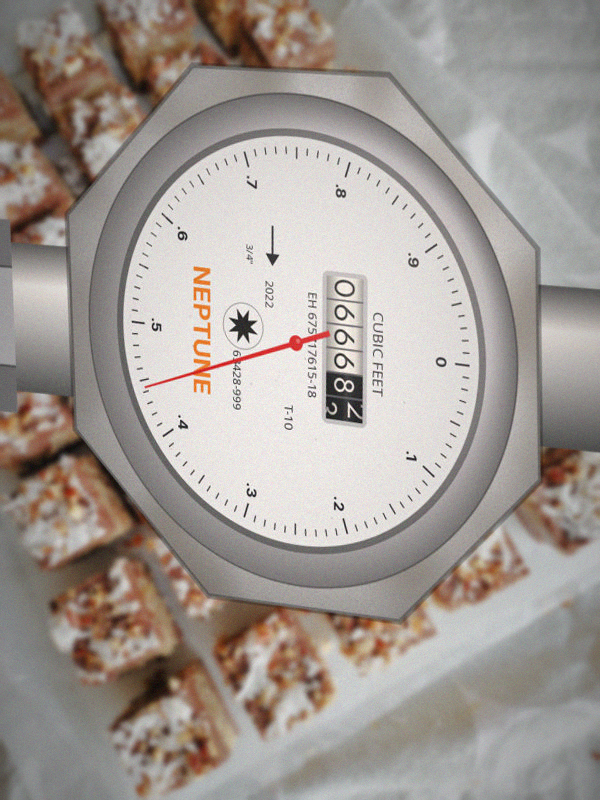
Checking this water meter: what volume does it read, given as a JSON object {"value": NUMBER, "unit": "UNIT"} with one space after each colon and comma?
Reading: {"value": 66682.44, "unit": "ft³"}
